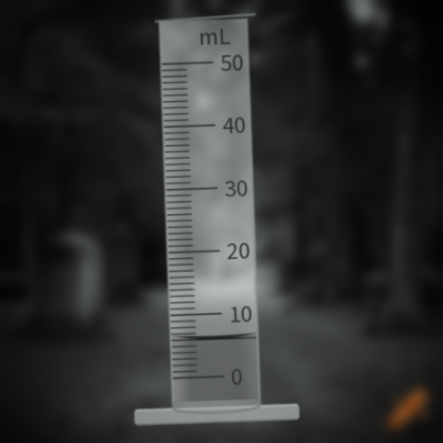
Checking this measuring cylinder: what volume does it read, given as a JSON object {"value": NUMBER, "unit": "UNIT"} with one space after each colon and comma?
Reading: {"value": 6, "unit": "mL"}
